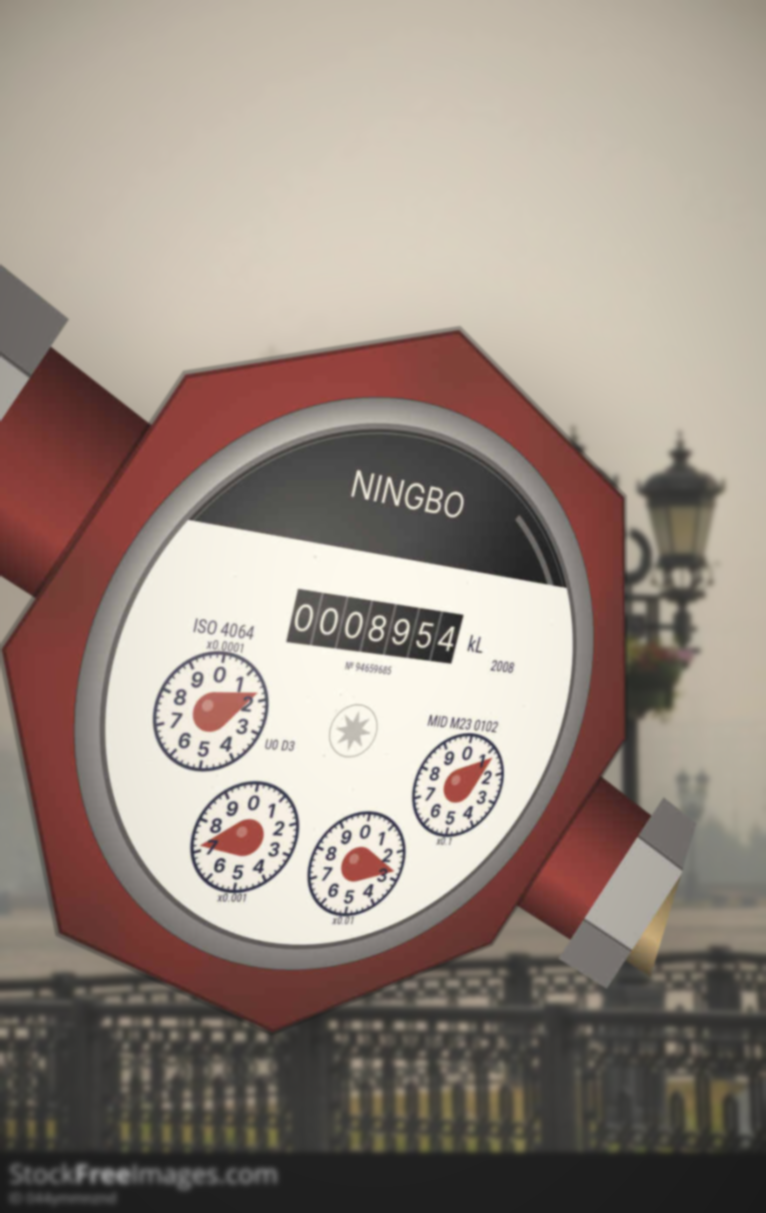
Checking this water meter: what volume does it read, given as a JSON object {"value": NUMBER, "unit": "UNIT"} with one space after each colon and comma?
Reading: {"value": 8954.1271, "unit": "kL"}
